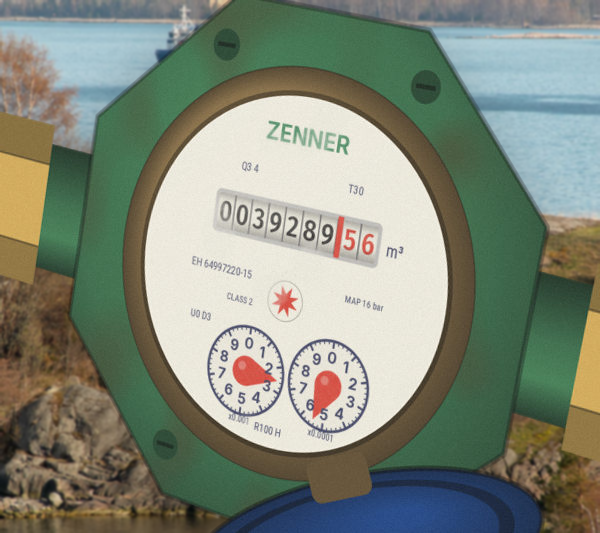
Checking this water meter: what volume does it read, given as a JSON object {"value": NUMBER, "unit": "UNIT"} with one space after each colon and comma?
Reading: {"value": 39289.5625, "unit": "m³"}
